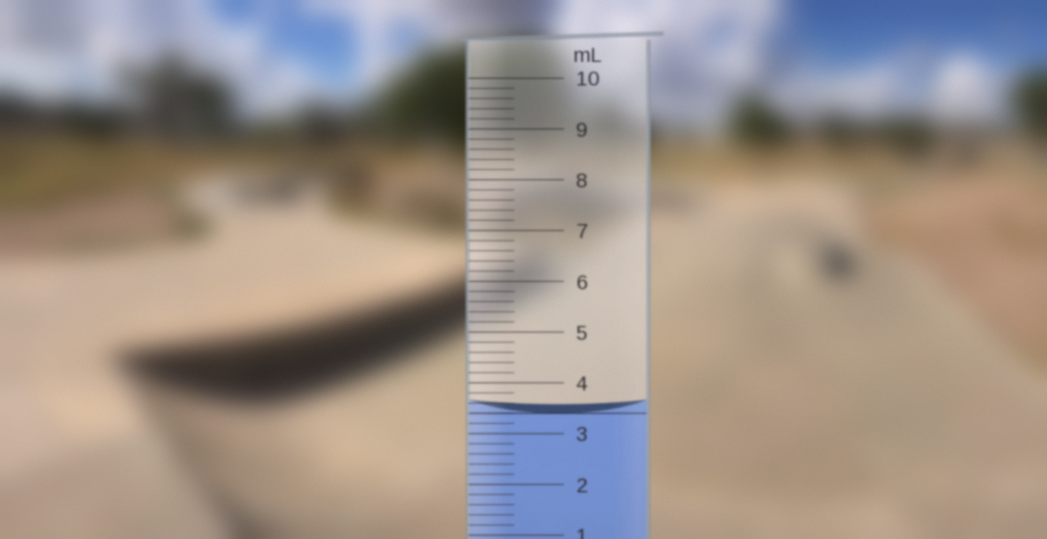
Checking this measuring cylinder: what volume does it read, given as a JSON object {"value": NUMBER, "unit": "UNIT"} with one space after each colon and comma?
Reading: {"value": 3.4, "unit": "mL"}
